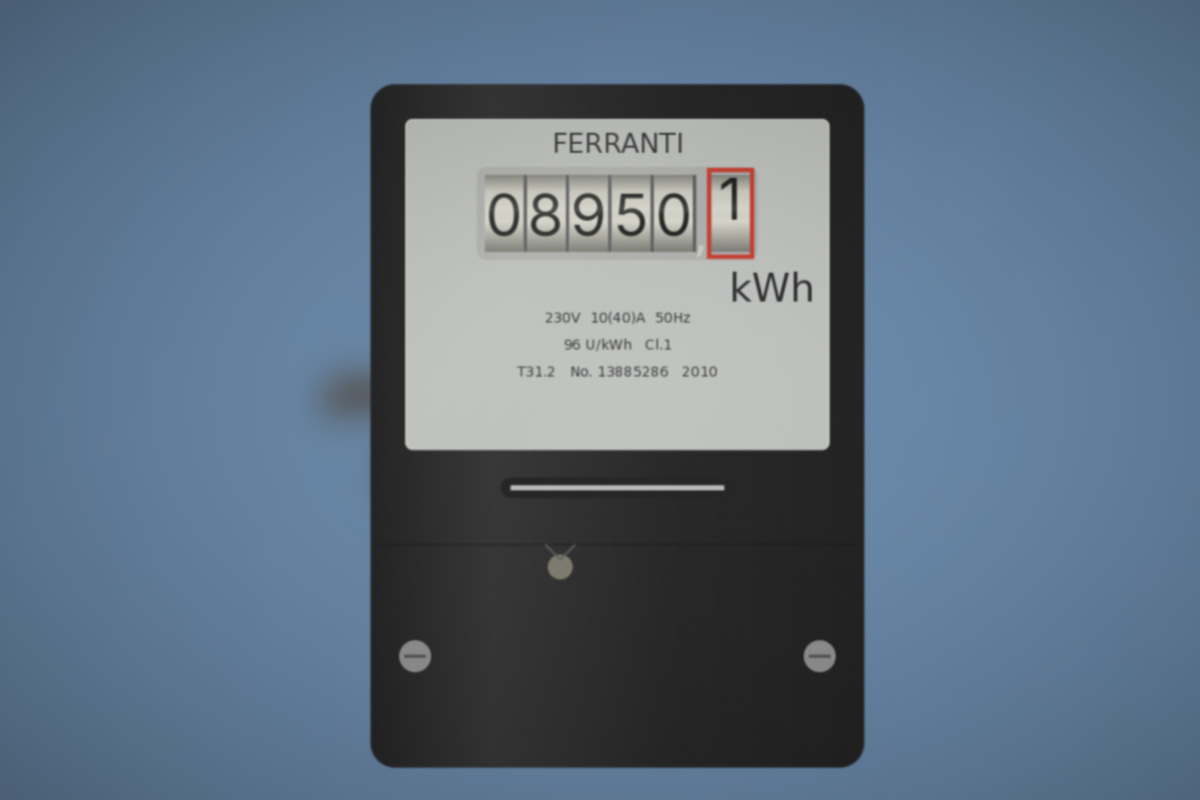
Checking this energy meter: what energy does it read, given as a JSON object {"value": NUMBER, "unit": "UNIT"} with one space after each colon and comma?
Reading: {"value": 8950.1, "unit": "kWh"}
